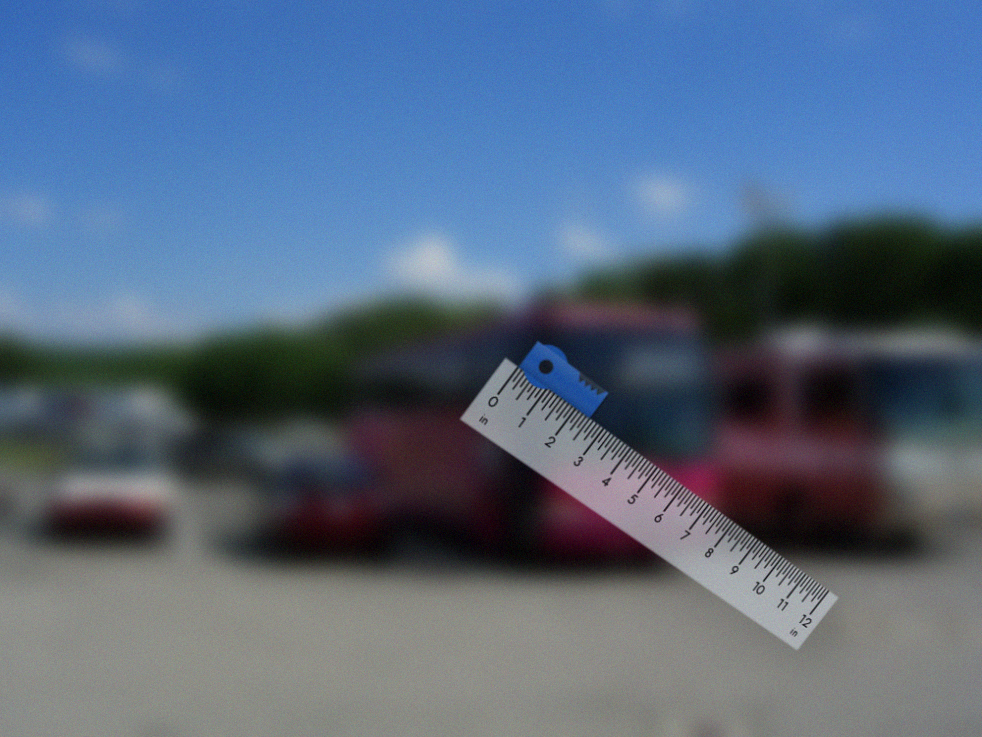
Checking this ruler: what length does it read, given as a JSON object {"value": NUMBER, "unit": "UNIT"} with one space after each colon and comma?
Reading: {"value": 2.5, "unit": "in"}
